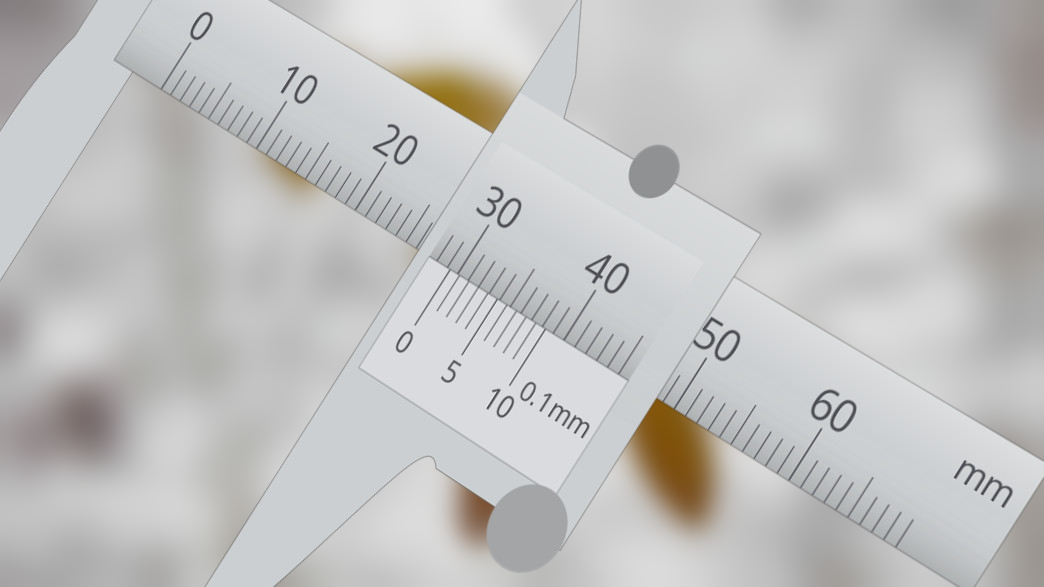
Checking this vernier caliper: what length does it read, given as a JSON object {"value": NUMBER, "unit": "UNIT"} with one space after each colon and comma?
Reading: {"value": 29.3, "unit": "mm"}
